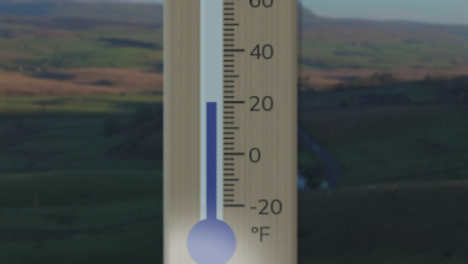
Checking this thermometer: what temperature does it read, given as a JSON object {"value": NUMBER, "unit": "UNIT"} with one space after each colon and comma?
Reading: {"value": 20, "unit": "°F"}
